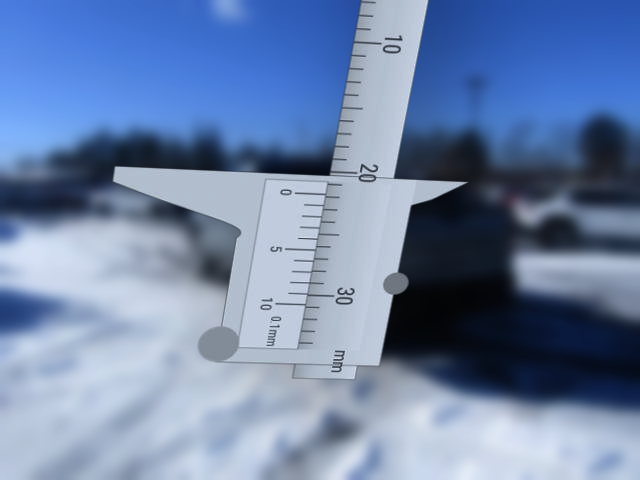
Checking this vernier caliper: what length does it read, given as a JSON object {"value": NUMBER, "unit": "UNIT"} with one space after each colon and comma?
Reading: {"value": 21.8, "unit": "mm"}
